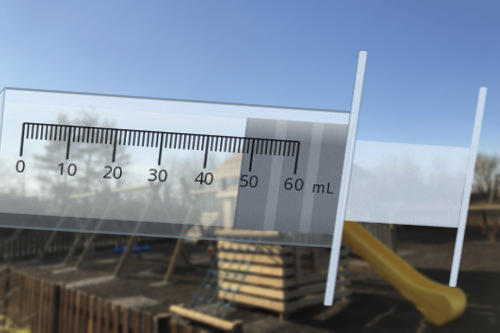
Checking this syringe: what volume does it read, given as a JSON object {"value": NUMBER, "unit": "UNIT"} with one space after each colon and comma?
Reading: {"value": 48, "unit": "mL"}
